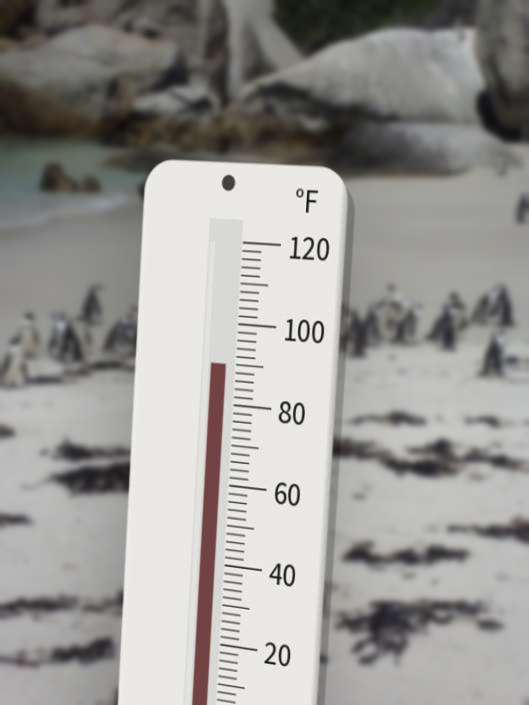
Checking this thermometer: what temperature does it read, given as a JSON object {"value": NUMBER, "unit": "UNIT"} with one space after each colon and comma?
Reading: {"value": 90, "unit": "°F"}
